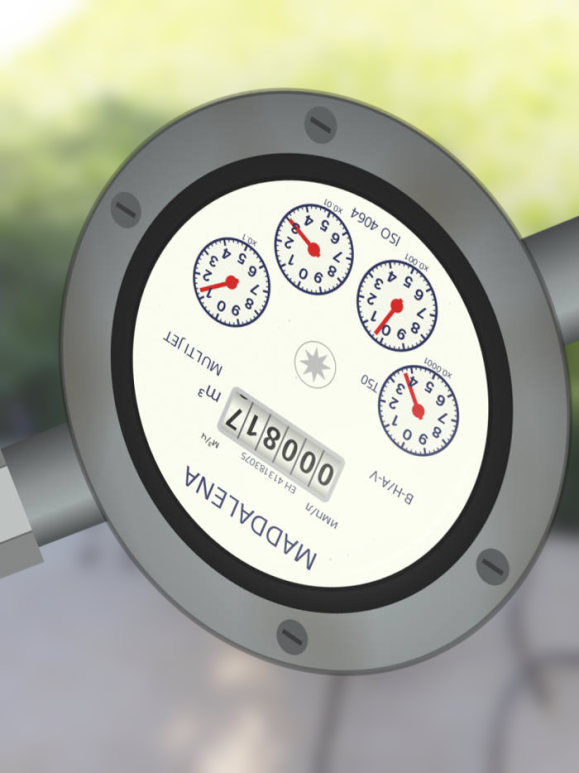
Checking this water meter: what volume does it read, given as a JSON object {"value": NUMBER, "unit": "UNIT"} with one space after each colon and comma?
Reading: {"value": 817.1303, "unit": "m³"}
